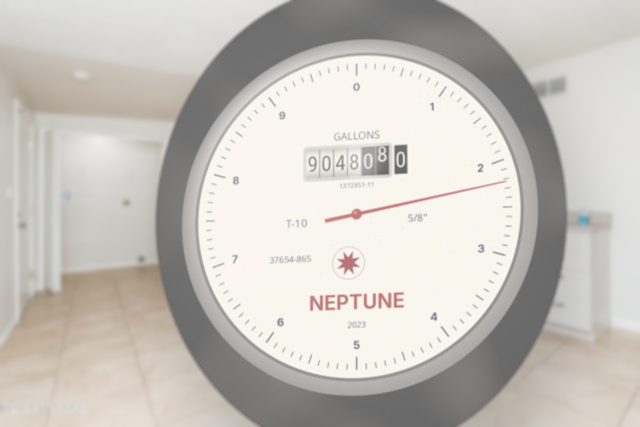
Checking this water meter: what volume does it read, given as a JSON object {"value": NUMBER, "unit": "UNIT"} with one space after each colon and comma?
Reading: {"value": 9048082.2, "unit": "gal"}
